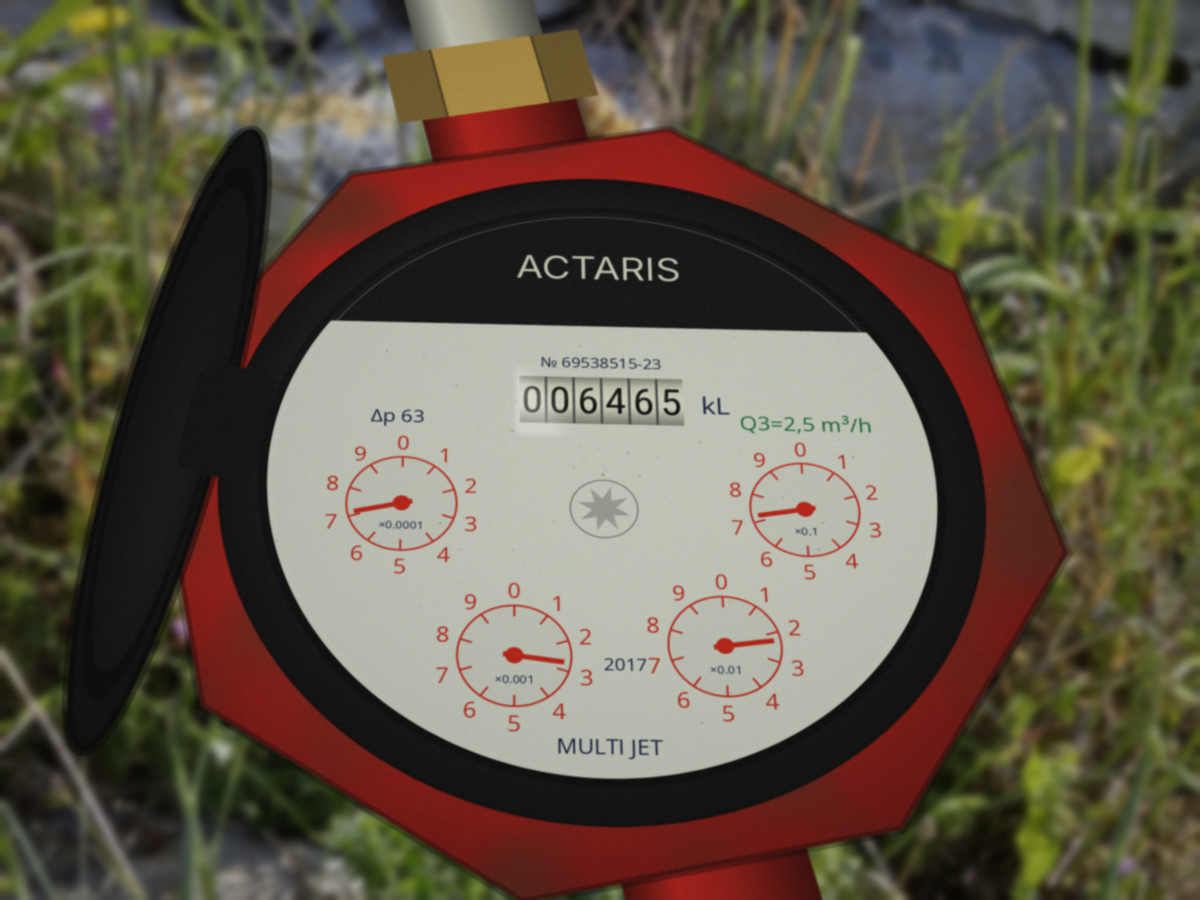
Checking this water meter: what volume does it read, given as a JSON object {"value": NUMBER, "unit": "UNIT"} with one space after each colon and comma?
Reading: {"value": 6465.7227, "unit": "kL"}
